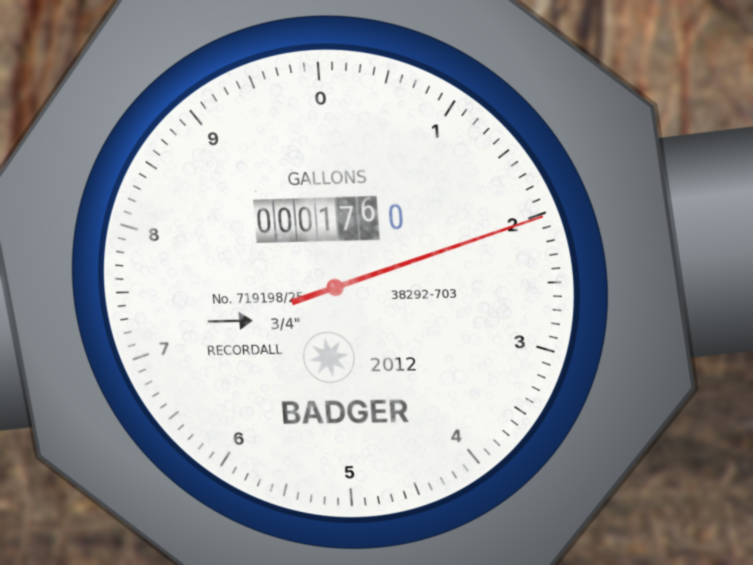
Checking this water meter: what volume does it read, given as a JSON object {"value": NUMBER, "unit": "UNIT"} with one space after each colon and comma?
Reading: {"value": 1762.0, "unit": "gal"}
